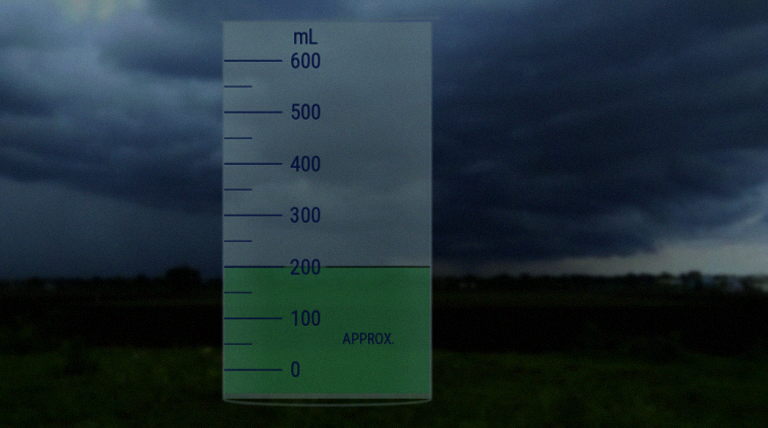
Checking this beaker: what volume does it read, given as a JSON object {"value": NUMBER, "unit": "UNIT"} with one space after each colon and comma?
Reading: {"value": 200, "unit": "mL"}
